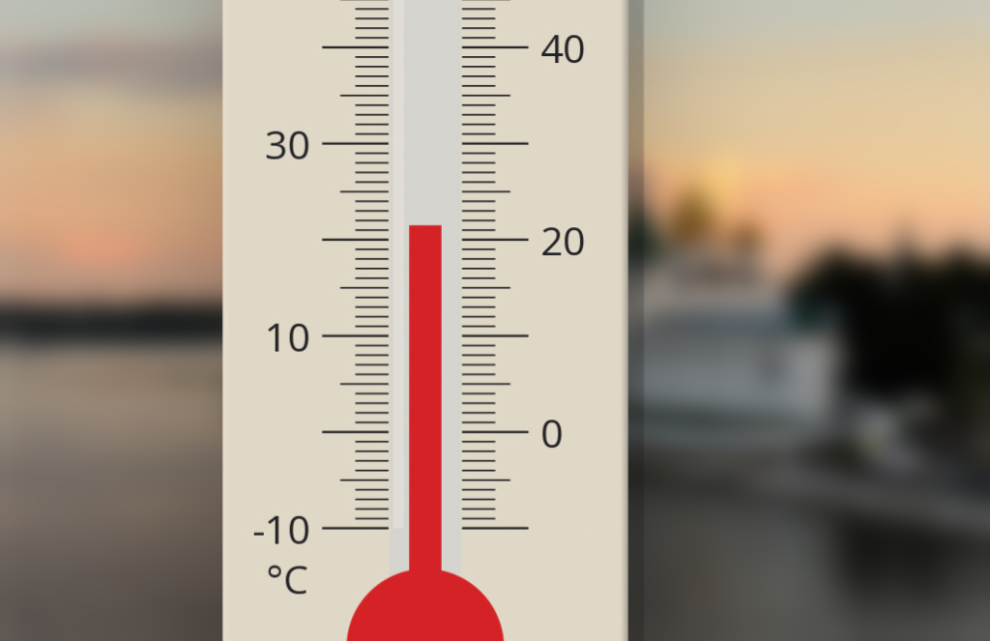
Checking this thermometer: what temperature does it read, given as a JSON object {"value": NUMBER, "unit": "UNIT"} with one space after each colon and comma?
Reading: {"value": 21.5, "unit": "°C"}
